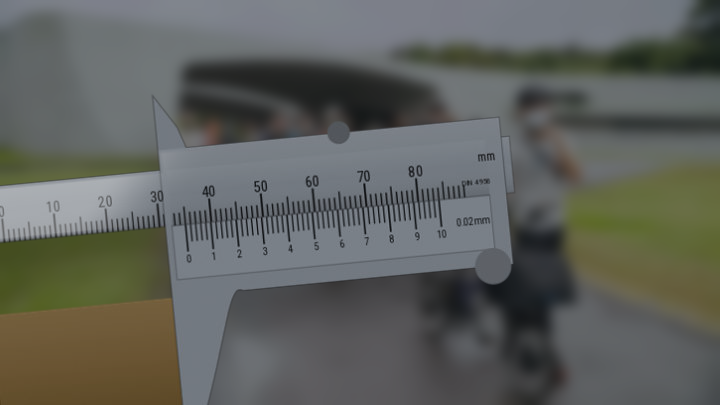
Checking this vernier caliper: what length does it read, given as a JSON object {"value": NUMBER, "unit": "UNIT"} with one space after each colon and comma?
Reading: {"value": 35.0, "unit": "mm"}
